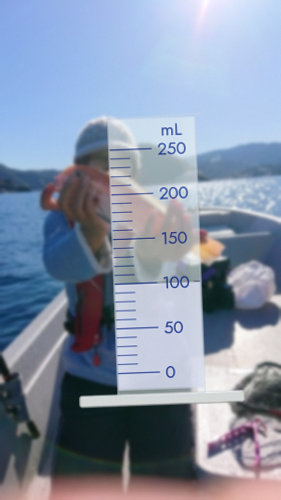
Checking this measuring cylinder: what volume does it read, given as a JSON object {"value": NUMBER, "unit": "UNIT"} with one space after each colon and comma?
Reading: {"value": 100, "unit": "mL"}
